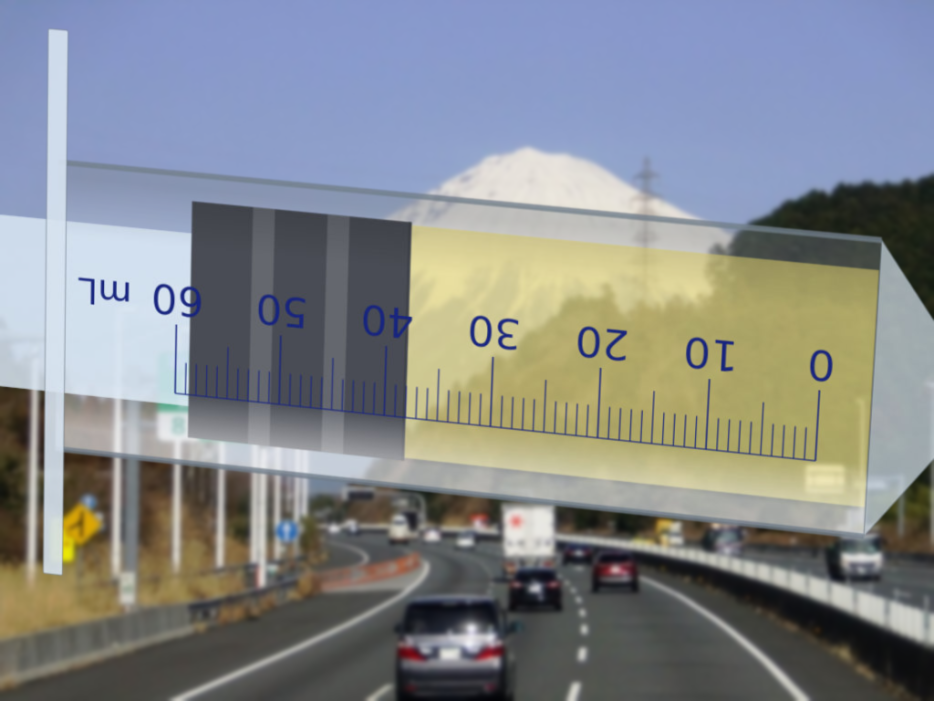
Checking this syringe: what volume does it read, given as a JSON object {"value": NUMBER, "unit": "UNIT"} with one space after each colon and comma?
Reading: {"value": 38, "unit": "mL"}
